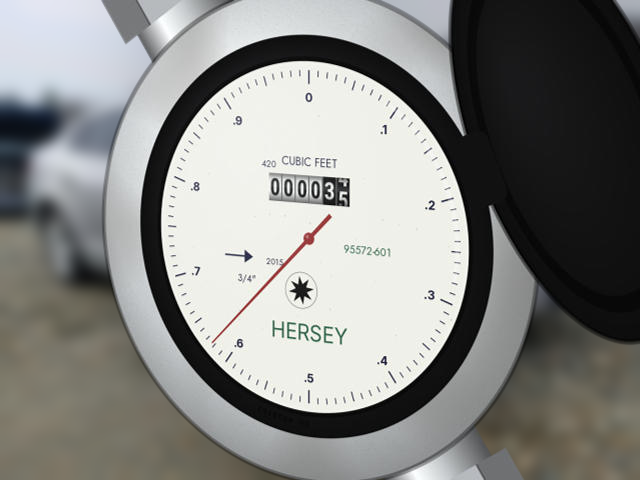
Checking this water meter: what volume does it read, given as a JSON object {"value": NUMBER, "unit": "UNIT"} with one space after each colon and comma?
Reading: {"value": 34.62, "unit": "ft³"}
